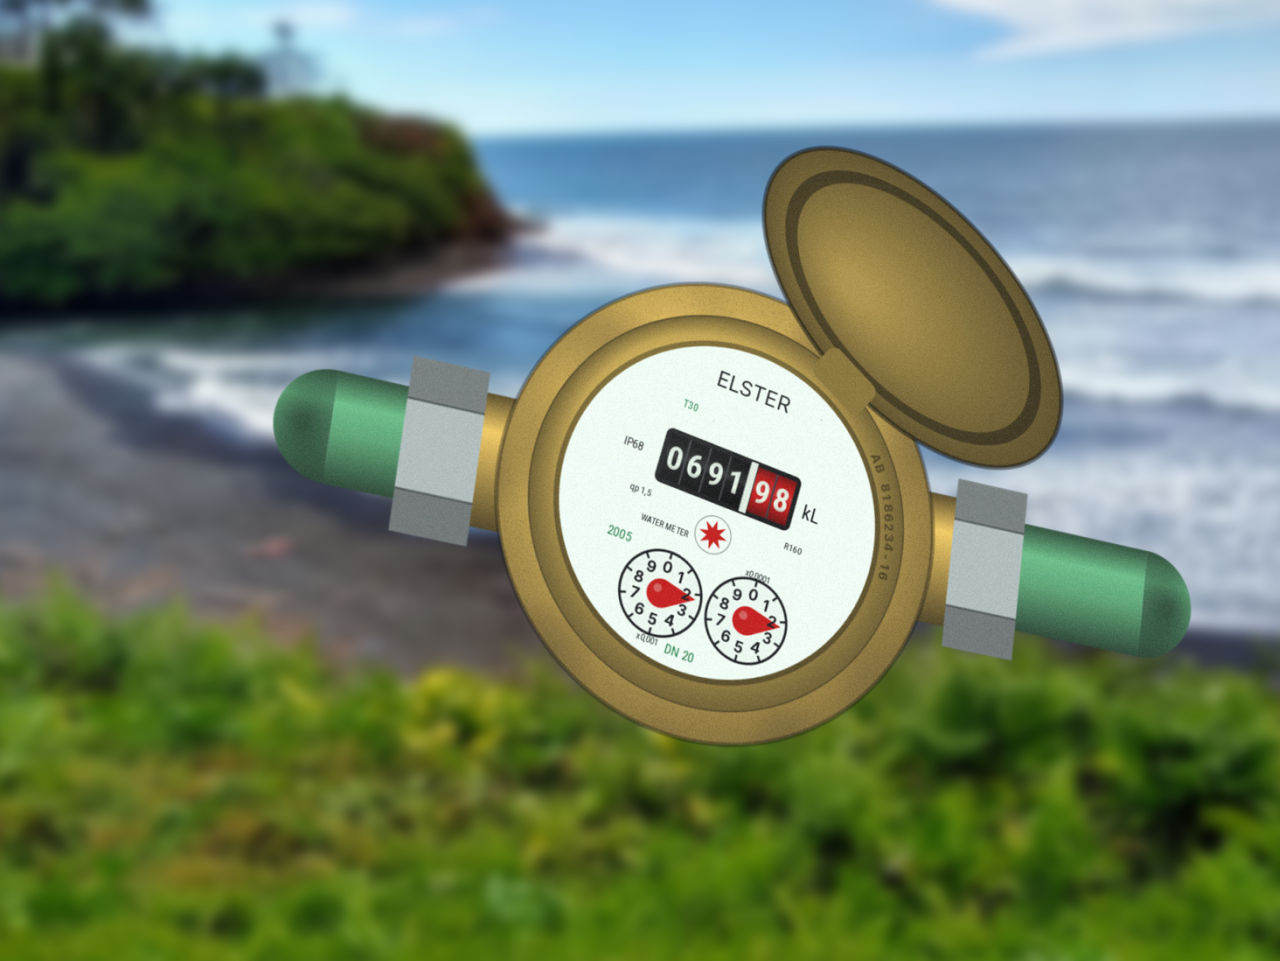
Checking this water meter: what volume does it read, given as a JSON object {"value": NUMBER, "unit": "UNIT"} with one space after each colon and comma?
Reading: {"value": 691.9822, "unit": "kL"}
